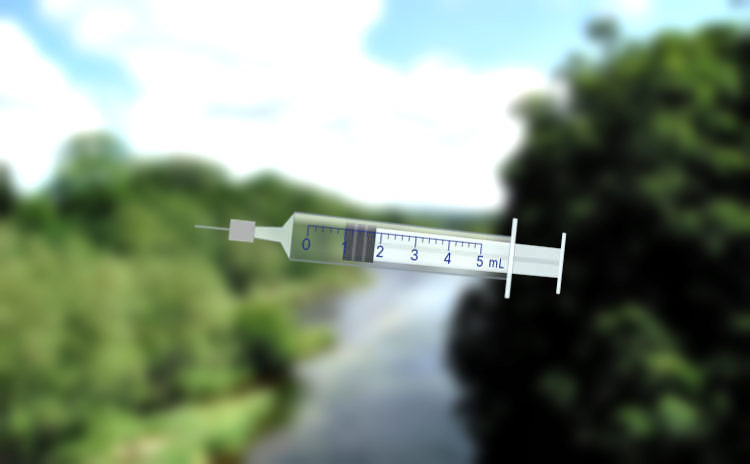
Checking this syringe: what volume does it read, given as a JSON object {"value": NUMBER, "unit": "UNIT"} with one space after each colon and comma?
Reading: {"value": 1, "unit": "mL"}
